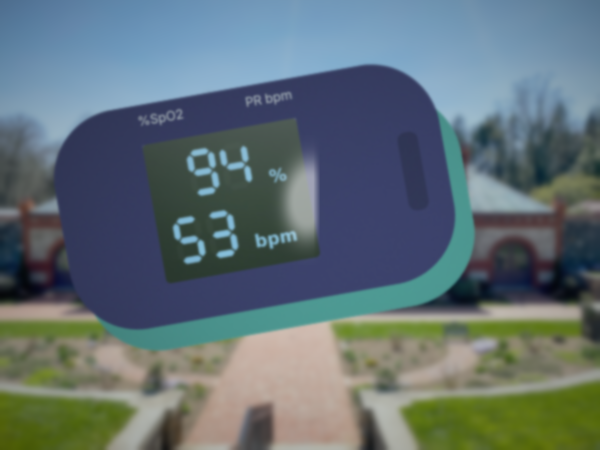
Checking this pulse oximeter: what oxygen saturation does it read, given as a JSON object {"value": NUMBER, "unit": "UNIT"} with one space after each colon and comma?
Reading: {"value": 94, "unit": "%"}
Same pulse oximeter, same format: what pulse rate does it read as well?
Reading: {"value": 53, "unit": "bpm"}
